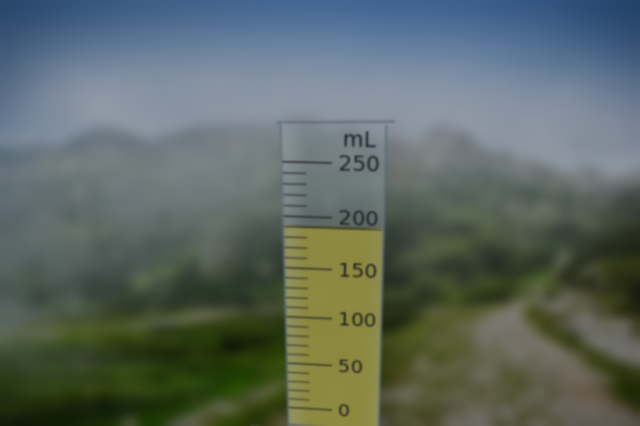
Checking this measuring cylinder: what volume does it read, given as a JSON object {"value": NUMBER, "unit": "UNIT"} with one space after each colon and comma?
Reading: {"value": 190, "unit": "mL"}
